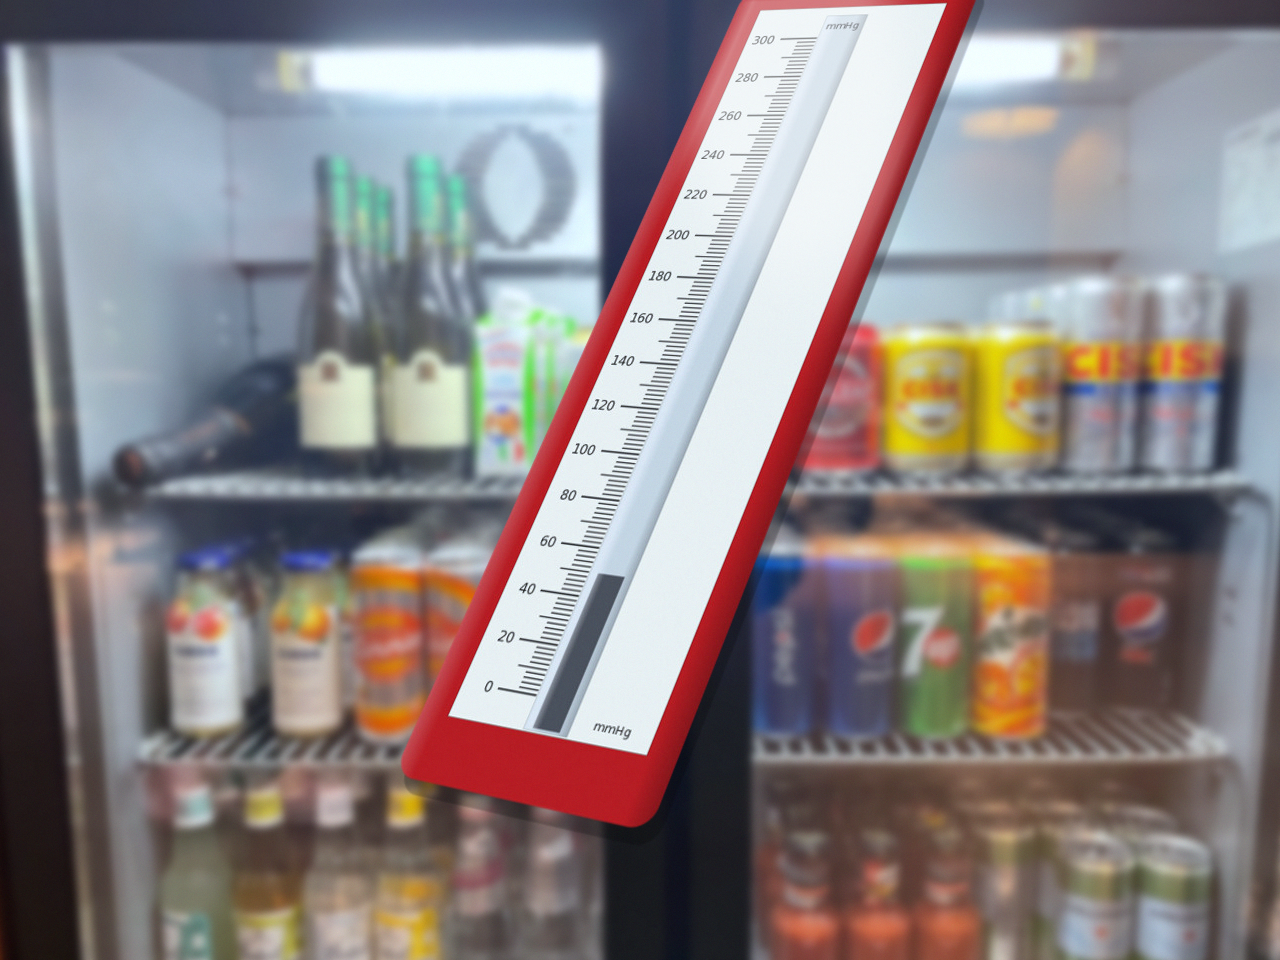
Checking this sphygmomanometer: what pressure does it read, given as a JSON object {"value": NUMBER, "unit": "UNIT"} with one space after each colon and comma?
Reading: {"value": 50, "unit": "mmHg"}
